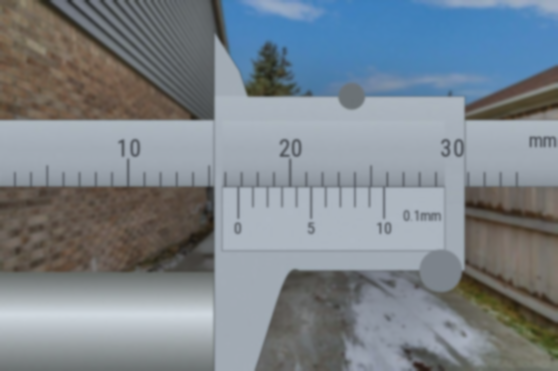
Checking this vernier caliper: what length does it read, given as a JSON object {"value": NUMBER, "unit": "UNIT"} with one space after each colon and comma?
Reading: {"value": 16.8, "unit": "mm"}
